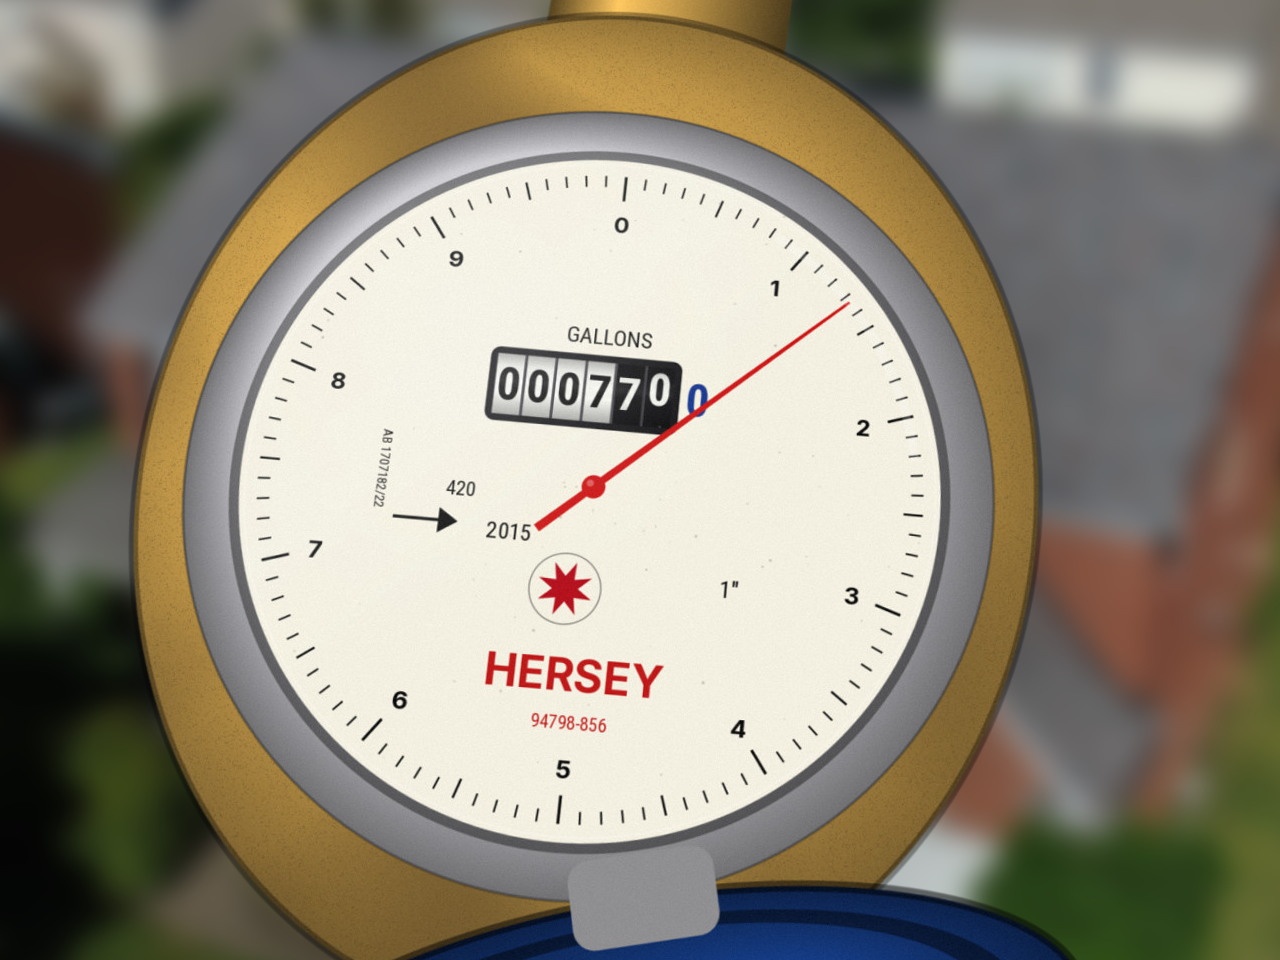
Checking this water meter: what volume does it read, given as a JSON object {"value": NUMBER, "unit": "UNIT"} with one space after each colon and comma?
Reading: {"value": 7701.3, "unit": "gal"}
